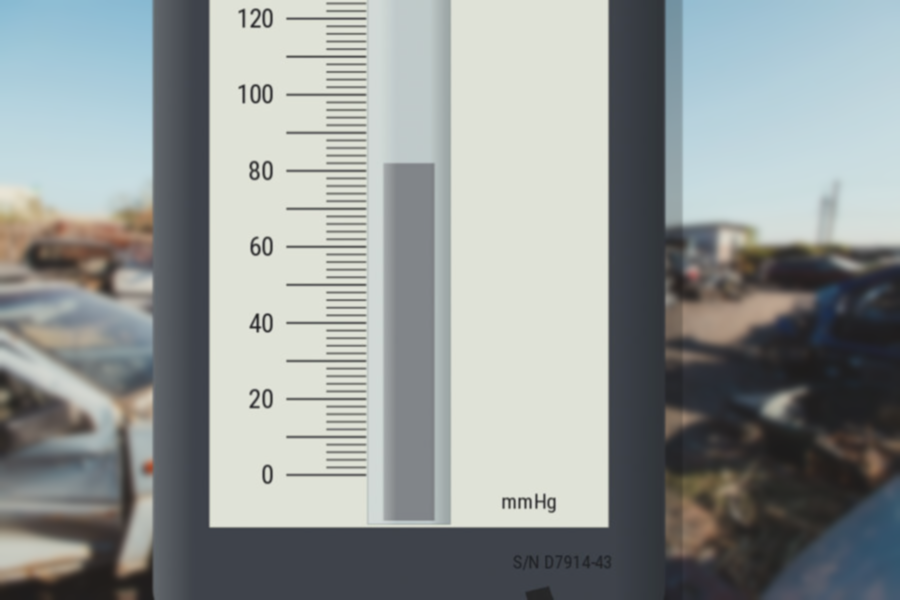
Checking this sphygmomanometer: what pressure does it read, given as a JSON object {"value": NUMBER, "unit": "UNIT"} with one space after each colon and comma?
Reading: {"value": 82, "unit": "mmHg"}
